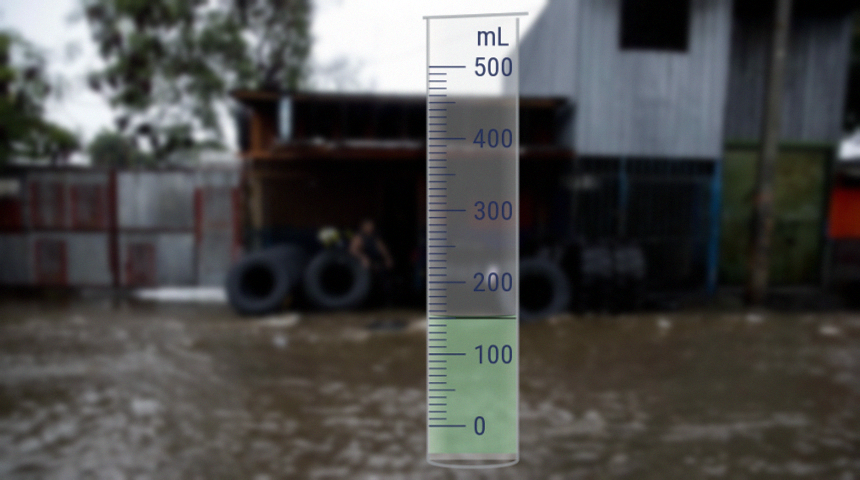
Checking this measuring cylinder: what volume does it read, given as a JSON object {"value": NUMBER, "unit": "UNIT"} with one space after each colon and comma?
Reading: {"value": 150, "unit": "mL"}
